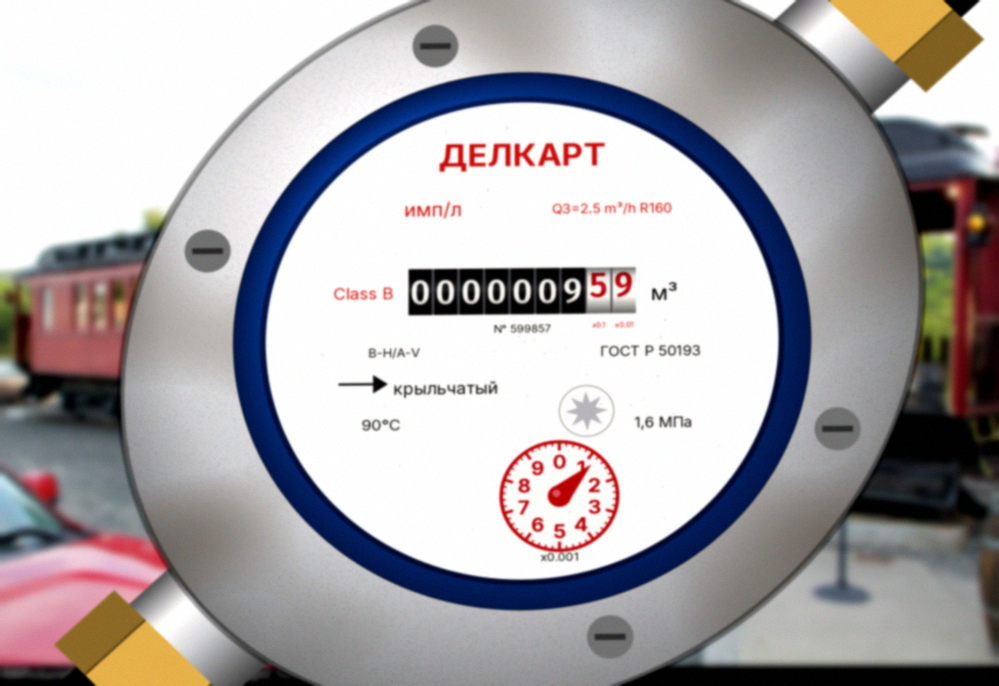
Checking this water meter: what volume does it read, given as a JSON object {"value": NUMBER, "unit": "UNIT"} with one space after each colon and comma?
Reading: {"value": 9.591, "unit": "m³"}
